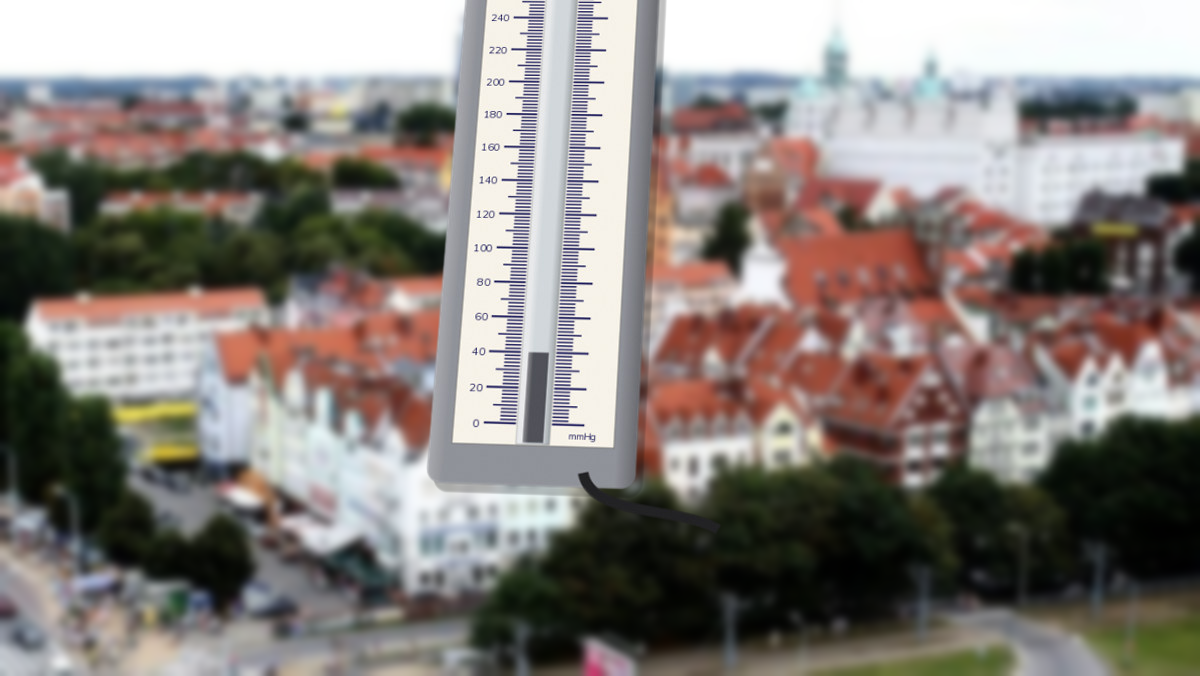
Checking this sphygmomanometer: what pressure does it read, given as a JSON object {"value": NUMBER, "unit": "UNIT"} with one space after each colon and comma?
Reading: {"value": 40, "unit": "mmHg"}
